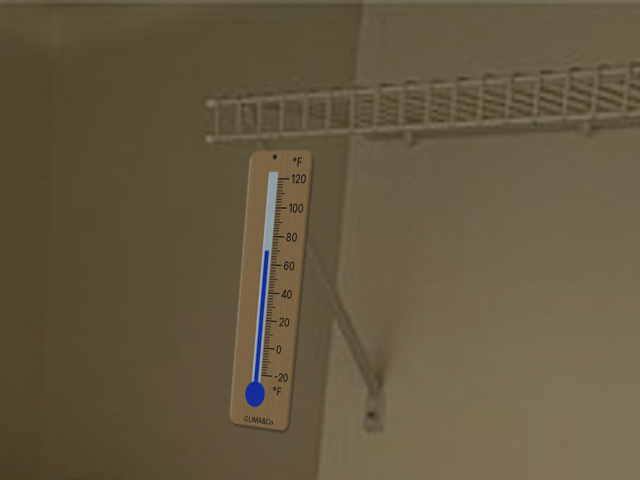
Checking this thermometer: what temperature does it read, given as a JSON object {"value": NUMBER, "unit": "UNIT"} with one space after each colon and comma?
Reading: {"value": 70, "unit": "°F"}
